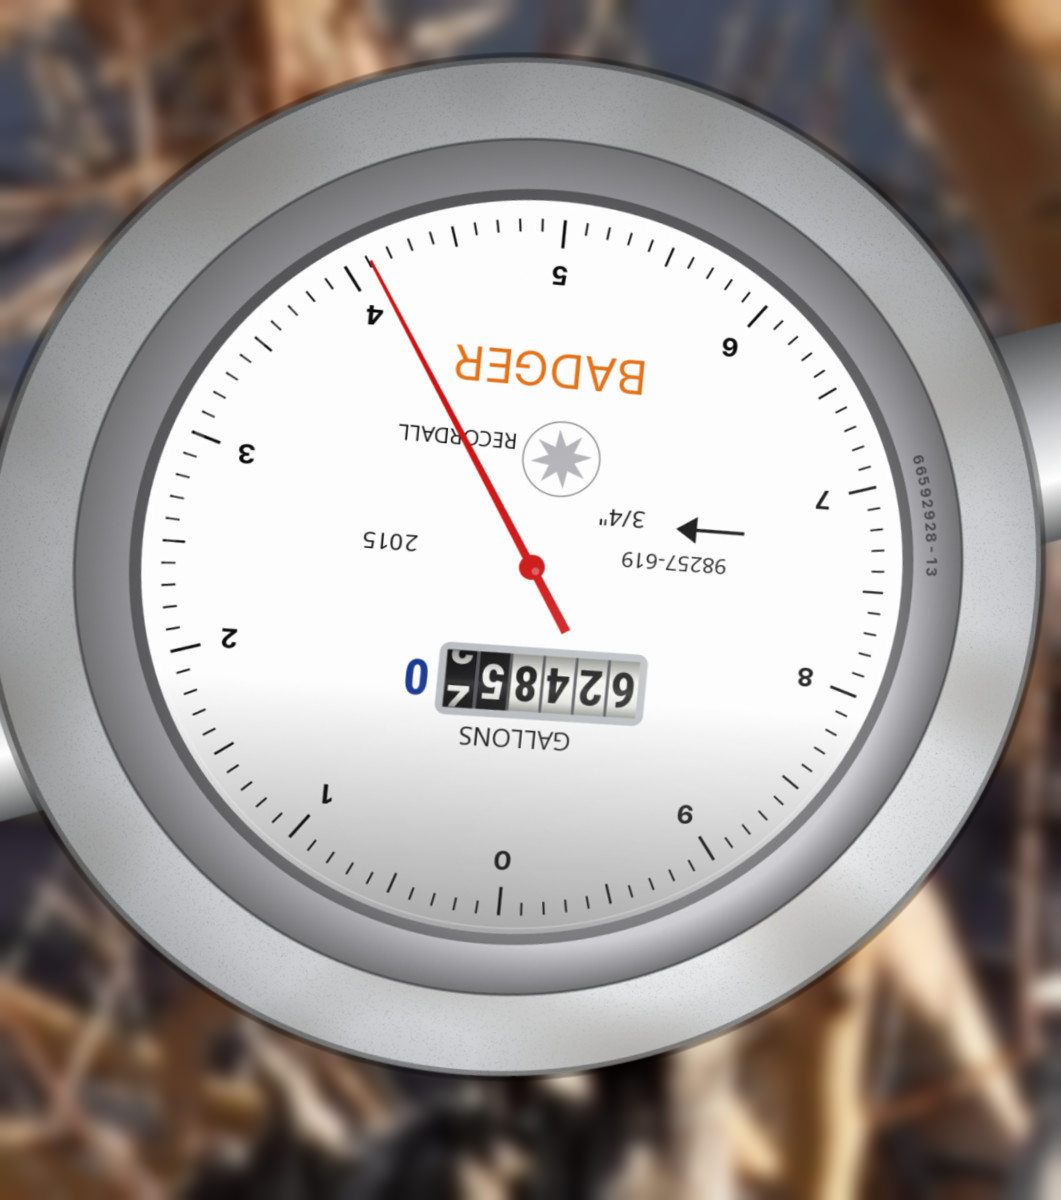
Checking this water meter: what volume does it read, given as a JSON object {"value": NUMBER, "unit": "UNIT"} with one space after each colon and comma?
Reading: {"value": 6248524.1, "unit": "gal"}
